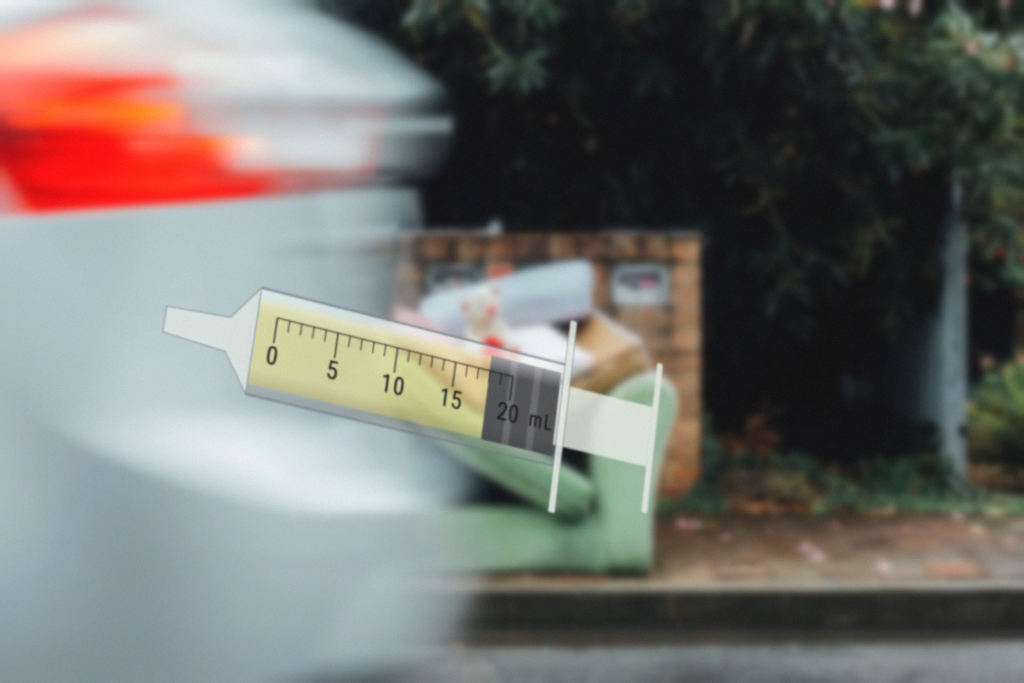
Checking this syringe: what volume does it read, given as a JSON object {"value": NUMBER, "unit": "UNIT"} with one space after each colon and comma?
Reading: {"value": 18, "unit": "mL"}
